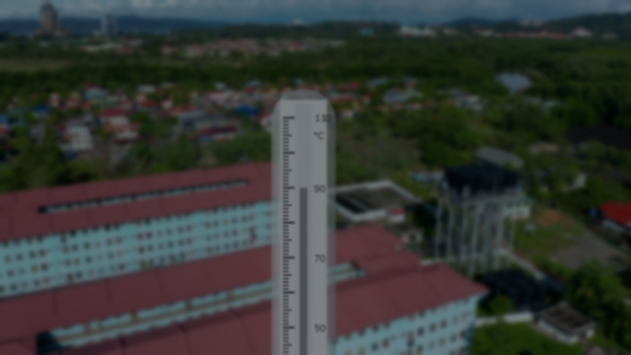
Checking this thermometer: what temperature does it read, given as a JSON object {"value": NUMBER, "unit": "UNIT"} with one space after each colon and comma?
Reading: {"value": 90, "unit": "°C"}
